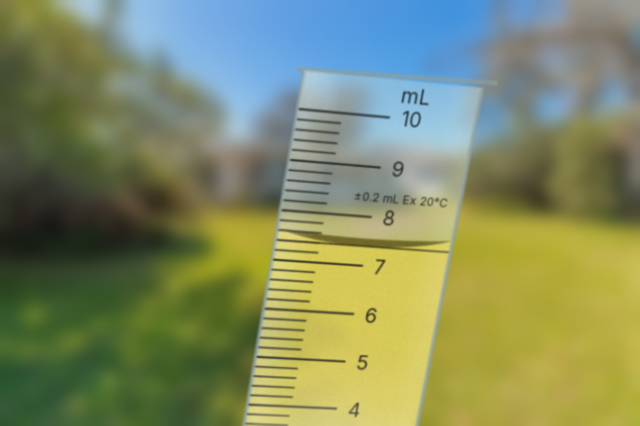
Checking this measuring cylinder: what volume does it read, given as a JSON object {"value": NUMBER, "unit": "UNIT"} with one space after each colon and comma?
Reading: {"value": 7.4, "unit": "mL"}
